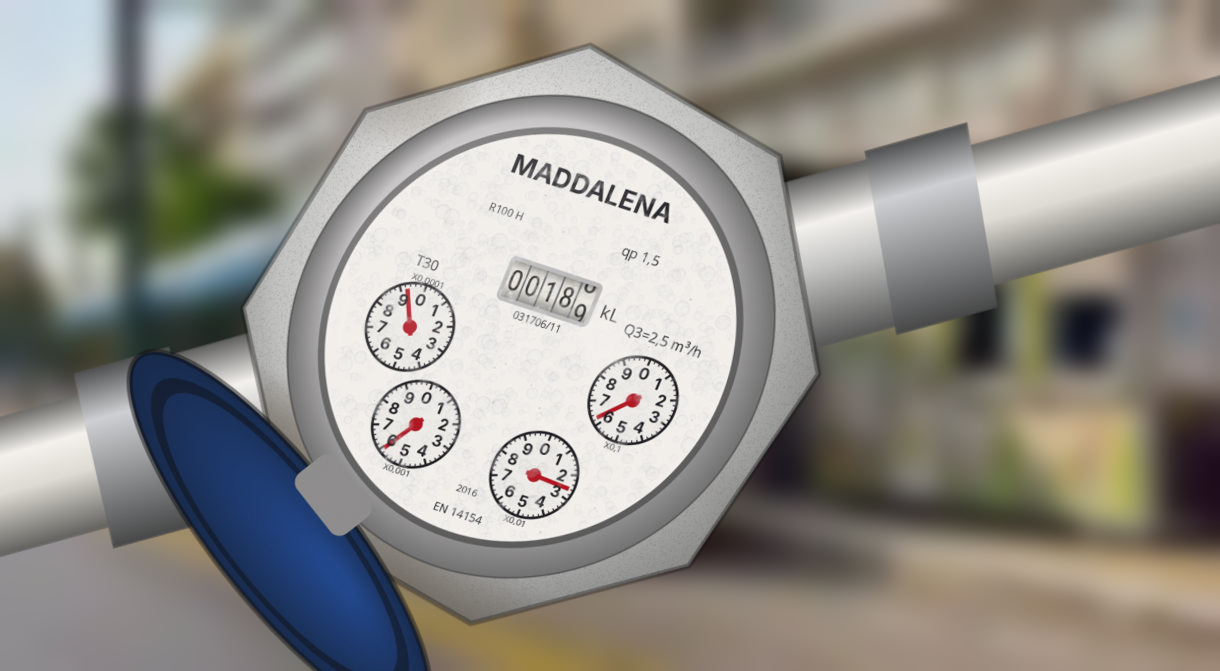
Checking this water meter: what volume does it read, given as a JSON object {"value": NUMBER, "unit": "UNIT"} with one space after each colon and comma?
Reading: {"value": 188.6259, "unit": "kL"}
